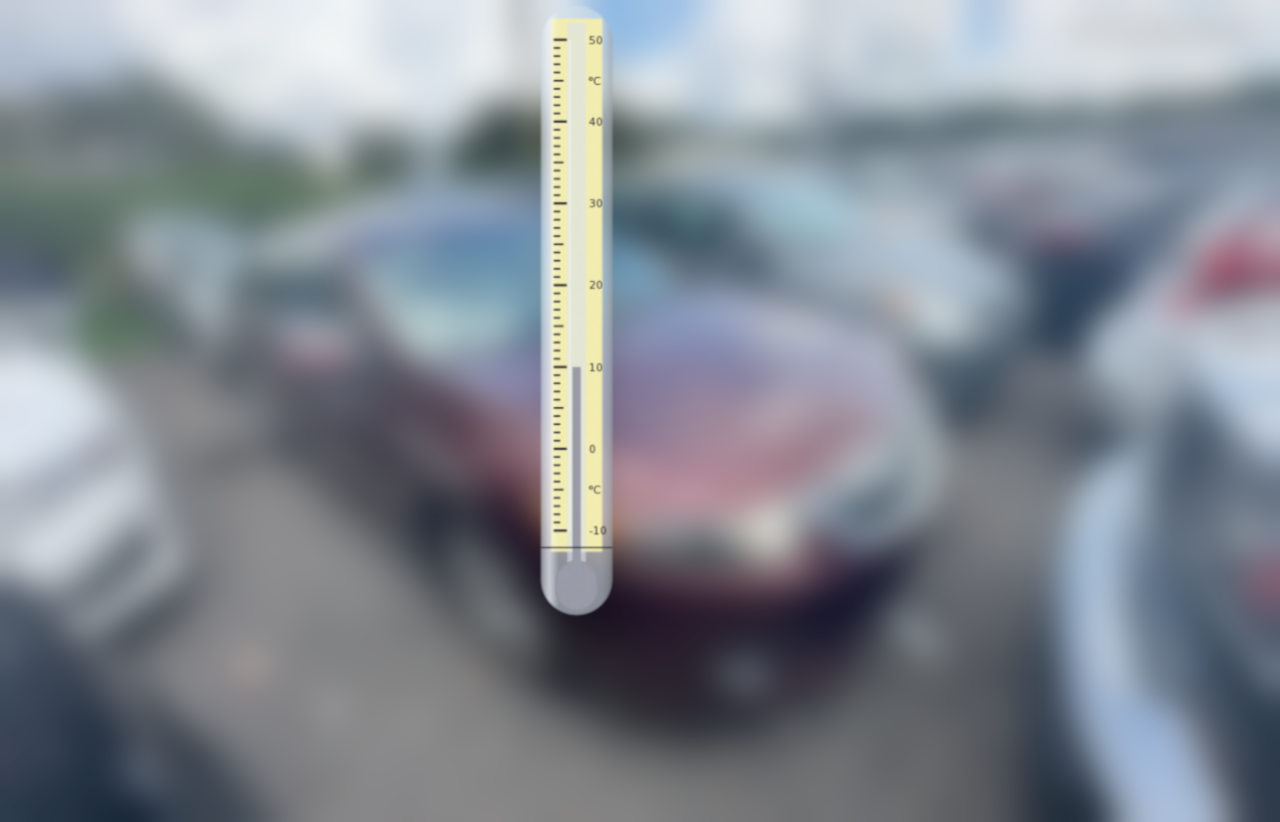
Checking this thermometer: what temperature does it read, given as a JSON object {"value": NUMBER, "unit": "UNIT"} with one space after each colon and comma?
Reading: {"value": 10, "unit": "°C"}
